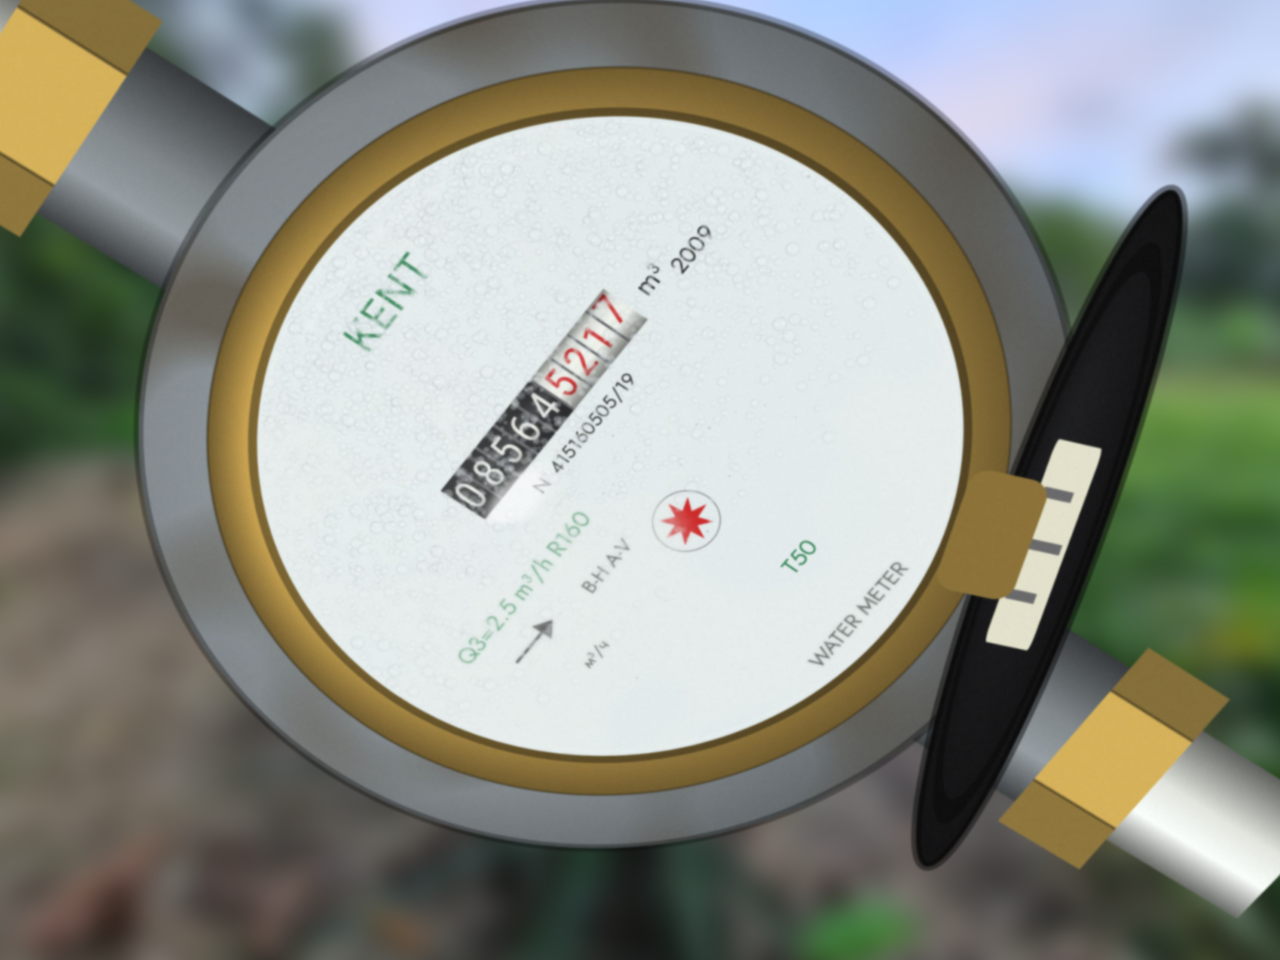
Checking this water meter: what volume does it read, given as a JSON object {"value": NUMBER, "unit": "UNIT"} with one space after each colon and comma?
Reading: {"value": 8564.5217, "unit": "m³"}
